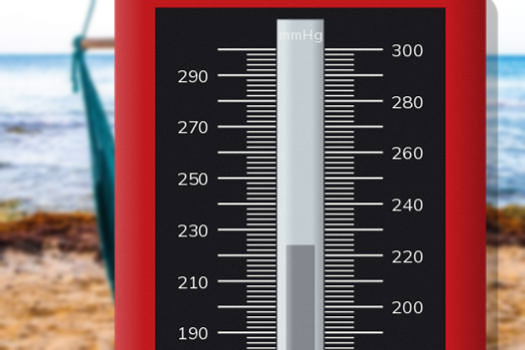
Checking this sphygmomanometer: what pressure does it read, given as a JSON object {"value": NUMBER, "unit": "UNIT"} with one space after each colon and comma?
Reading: {"value": 224, "unit": "mmHg"}
